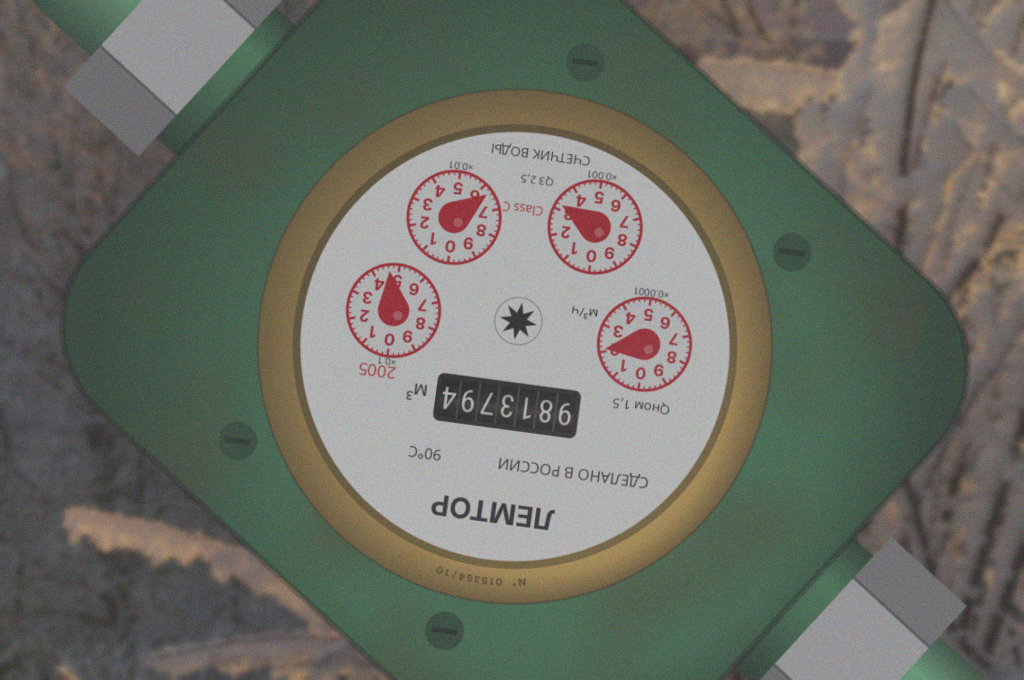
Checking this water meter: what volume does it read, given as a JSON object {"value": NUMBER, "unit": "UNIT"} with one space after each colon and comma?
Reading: {"value": 9813794.4632, "unit": "m³"}
